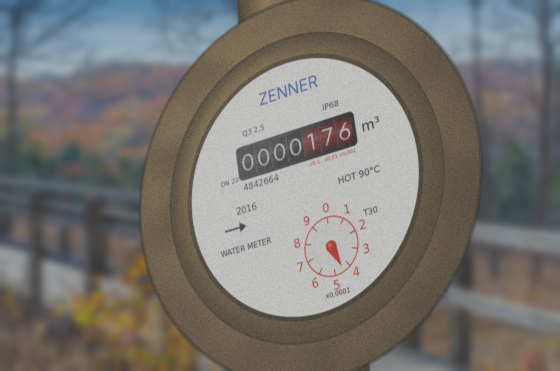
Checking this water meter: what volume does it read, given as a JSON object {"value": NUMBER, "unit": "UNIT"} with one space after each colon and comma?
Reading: {"value": 0.1764, "unit": "m³"}
